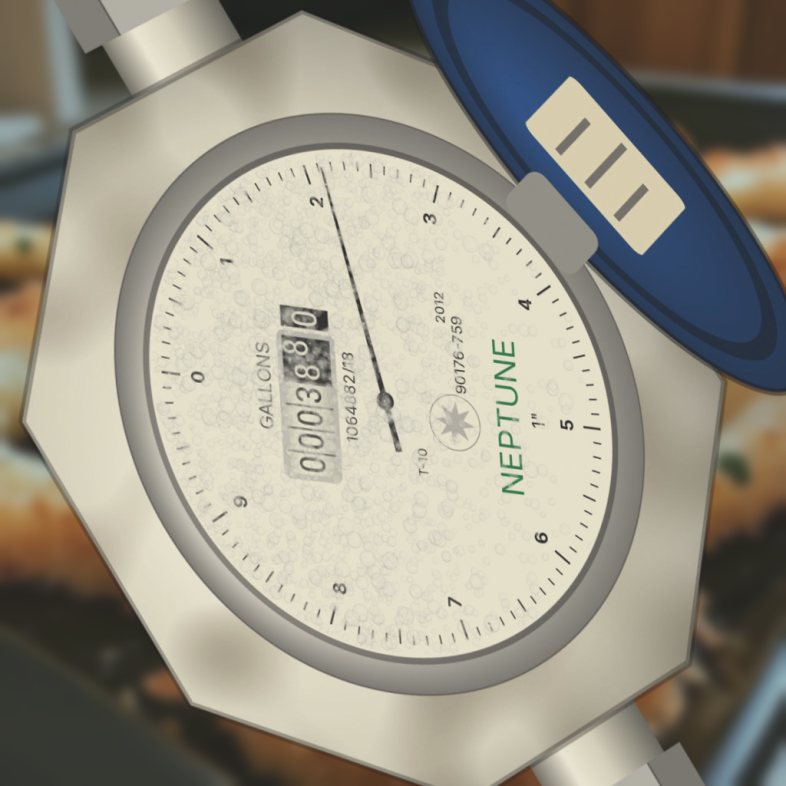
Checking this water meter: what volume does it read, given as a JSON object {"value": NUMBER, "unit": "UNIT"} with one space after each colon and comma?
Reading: {"value": 3882.1, "unit": "gal"}
